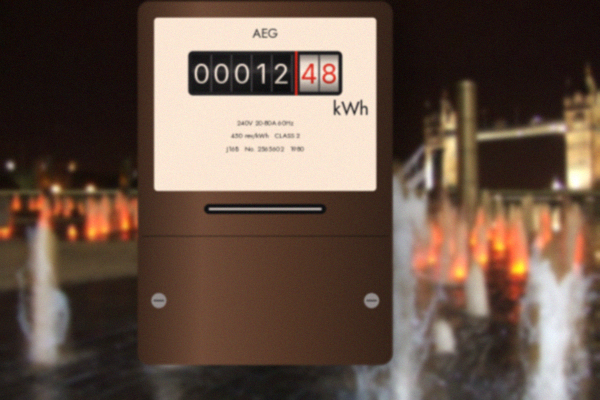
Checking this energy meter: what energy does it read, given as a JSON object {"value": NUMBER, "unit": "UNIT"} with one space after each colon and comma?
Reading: {"value": 12.48, "unit": "kWh"}
